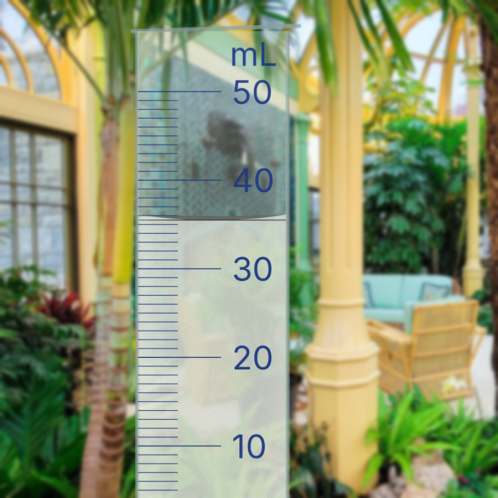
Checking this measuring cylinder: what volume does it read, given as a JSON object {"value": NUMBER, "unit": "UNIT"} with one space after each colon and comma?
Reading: {"value": 35.5, "unit": "mL"}
